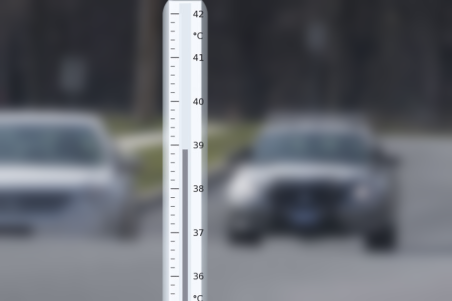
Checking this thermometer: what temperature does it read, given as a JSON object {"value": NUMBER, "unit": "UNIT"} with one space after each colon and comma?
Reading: {"value": 38.9, "unit": "°C"}
